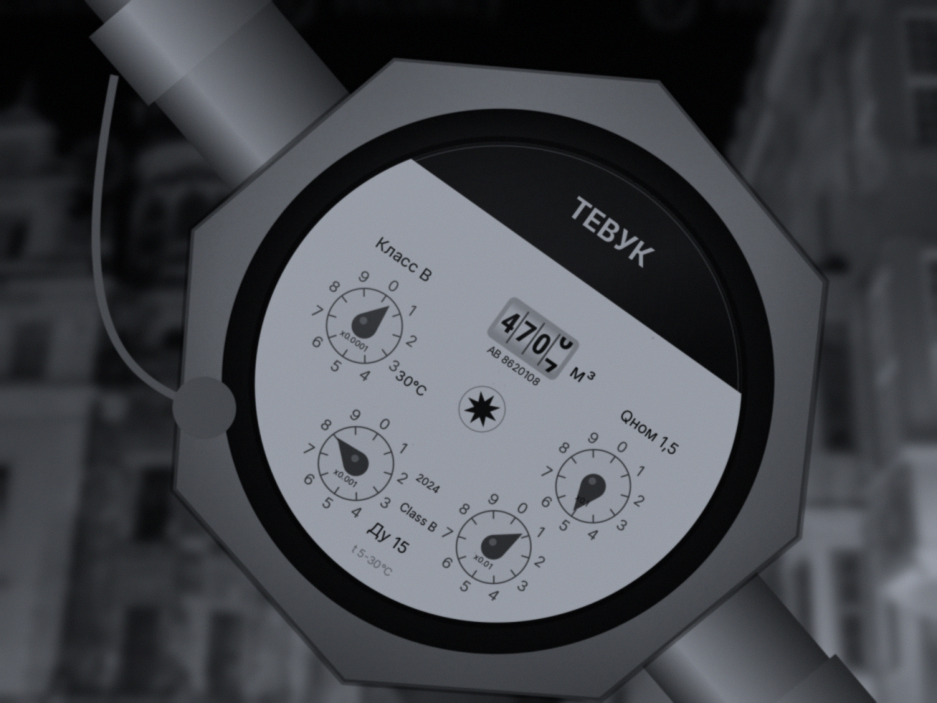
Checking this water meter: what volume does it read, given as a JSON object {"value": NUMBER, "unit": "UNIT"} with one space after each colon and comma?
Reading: {"value": 4706.5080, "unit": "m³"}
